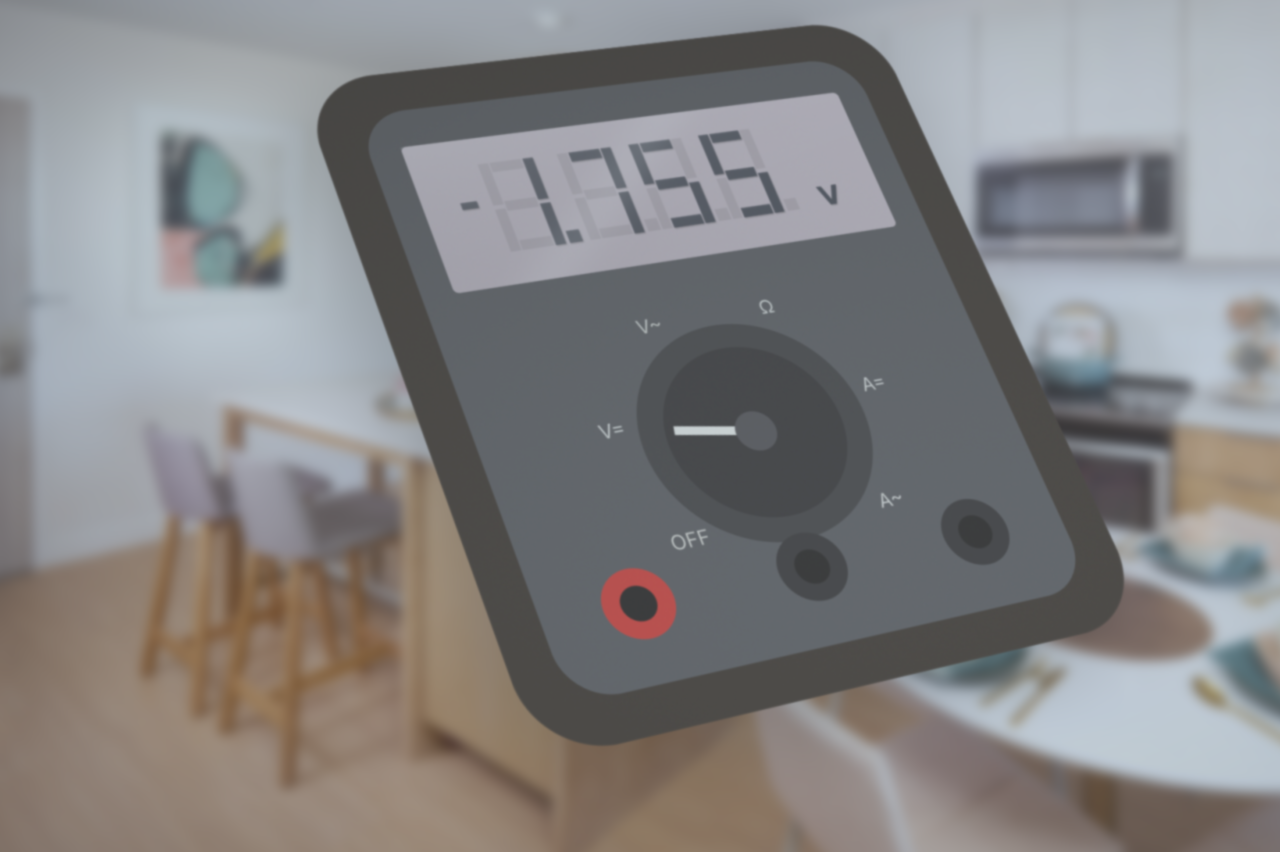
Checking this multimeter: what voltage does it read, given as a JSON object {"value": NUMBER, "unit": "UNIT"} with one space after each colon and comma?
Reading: {"value": -1.755, "unit": "V"}
